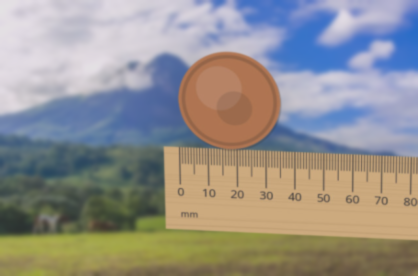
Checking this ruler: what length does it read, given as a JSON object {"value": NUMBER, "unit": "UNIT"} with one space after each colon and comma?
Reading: {"value": 35, "unit": "mm"}
